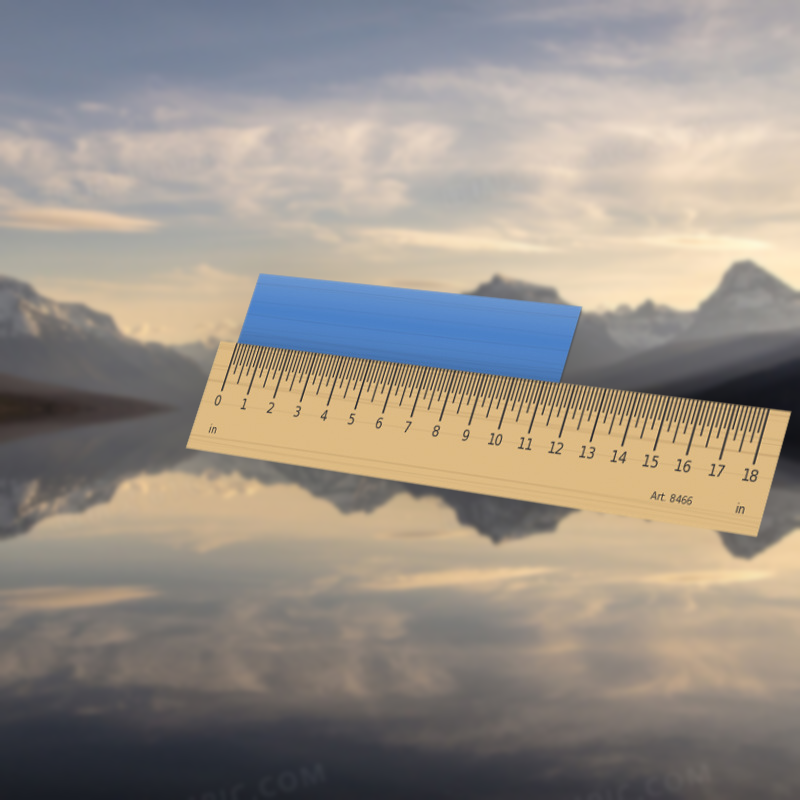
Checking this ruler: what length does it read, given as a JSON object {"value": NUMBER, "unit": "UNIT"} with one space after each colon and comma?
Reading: {"value": 11.5, "unit": "in"}
